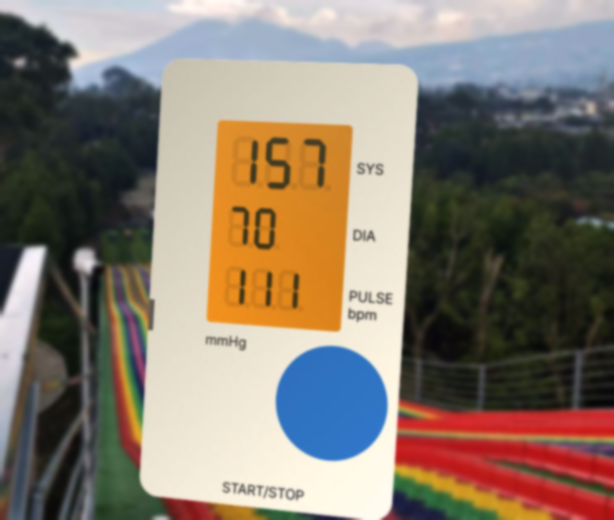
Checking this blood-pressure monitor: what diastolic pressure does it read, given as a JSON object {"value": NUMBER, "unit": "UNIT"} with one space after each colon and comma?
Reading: {"value": 70, "unit": "mmHg"}
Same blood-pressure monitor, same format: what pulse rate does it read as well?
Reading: {"value": 111, "unit": "bpm"}
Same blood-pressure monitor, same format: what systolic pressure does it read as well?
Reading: {"value": 157, "unit": "mmHg"}
